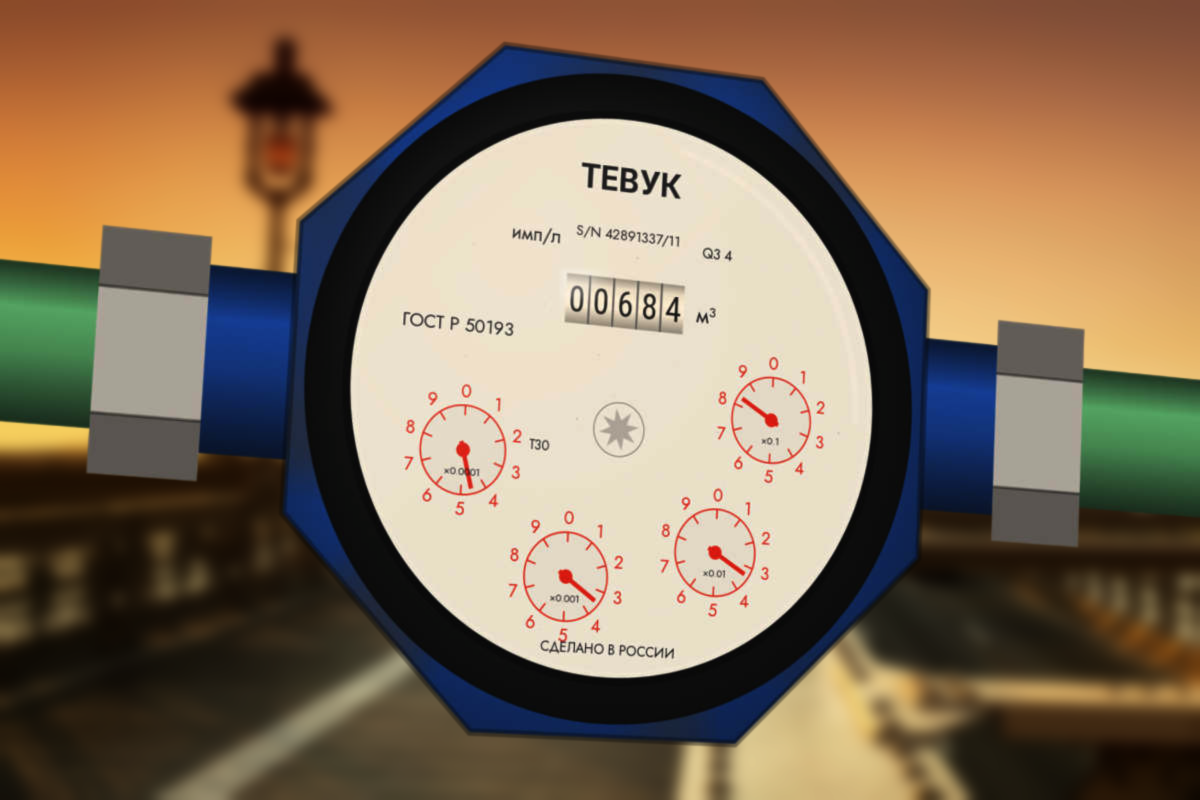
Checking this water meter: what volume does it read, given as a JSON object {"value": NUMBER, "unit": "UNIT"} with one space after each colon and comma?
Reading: {"value": 684.8334, "unit": "m³"}
